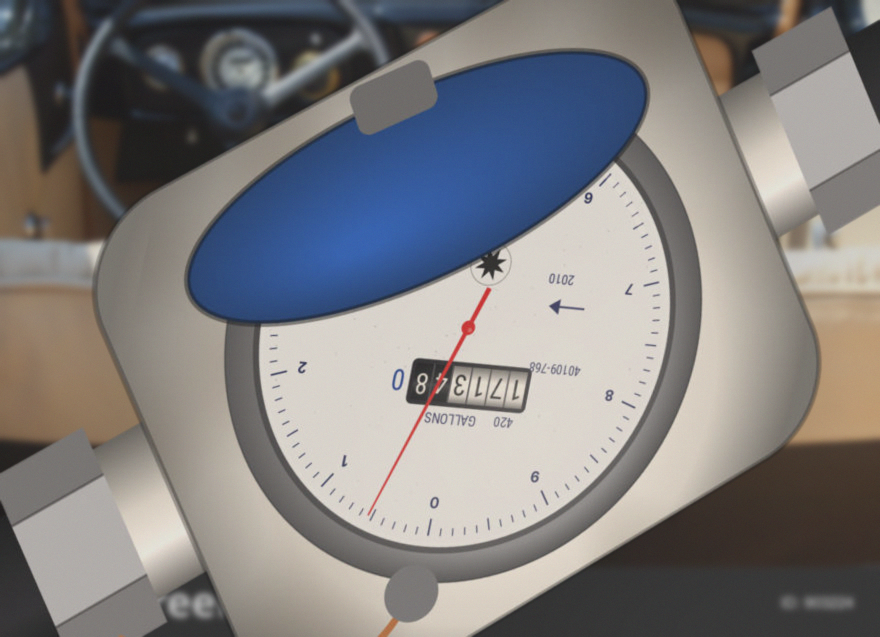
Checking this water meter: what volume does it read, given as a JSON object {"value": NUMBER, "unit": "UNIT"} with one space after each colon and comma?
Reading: {"value": 1713480.5, "unit": "gal"}
